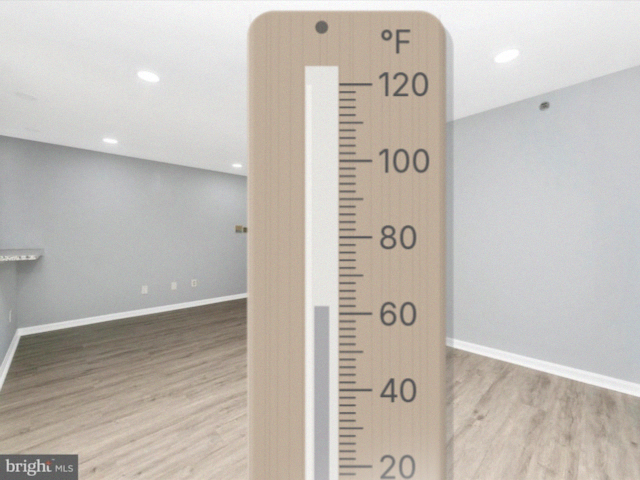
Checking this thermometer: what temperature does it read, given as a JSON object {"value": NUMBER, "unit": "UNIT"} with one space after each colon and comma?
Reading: {"value": 62, "unit": "°F"}
